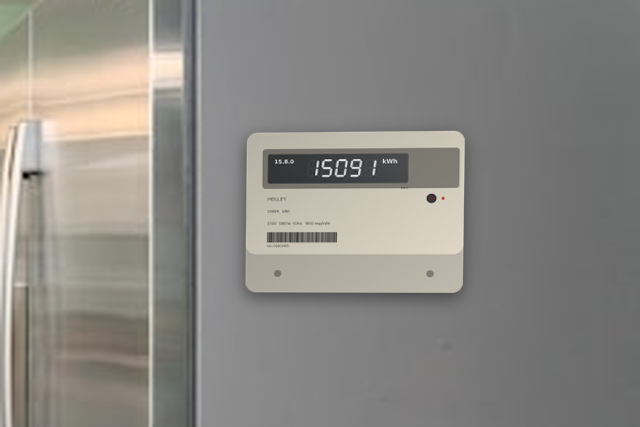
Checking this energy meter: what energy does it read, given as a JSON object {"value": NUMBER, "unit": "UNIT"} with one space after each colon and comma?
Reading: {"value": 15091, "unit": "kWh"}
